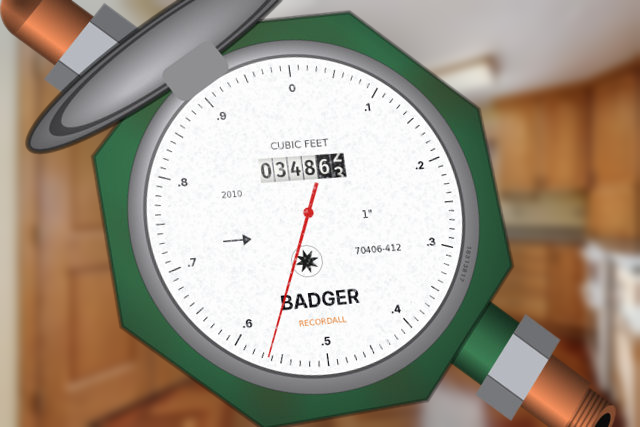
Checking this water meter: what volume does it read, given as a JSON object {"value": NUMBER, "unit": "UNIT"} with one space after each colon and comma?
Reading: {"value": 34862.56, "unit": "ft³"}
